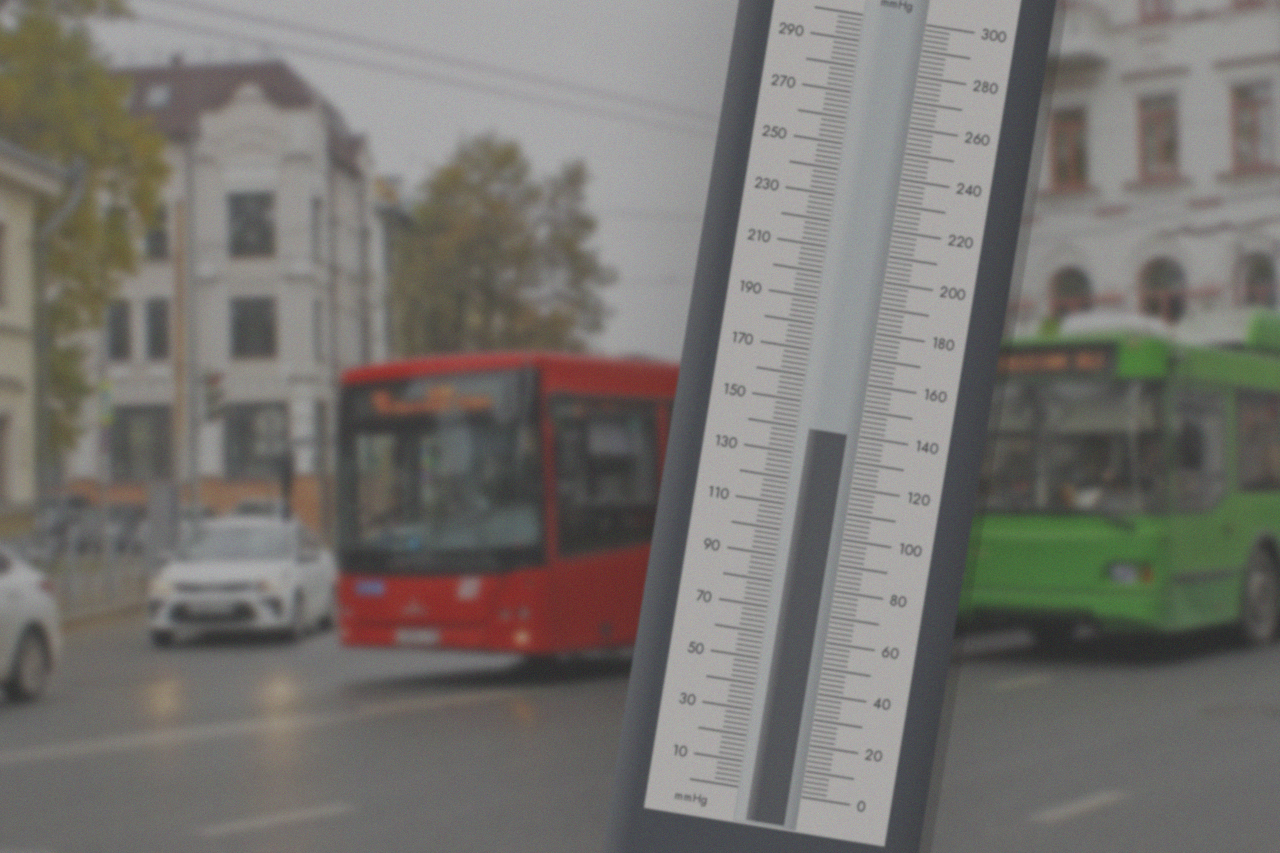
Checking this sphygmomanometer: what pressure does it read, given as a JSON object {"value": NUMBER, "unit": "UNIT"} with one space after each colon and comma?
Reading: {"value": 140, "unit": "mmHg"}
